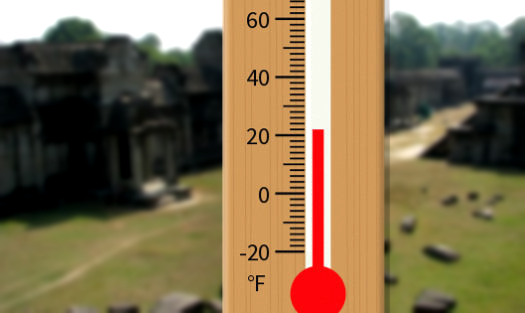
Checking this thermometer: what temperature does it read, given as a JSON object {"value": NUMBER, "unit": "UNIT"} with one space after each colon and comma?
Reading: {"value": 22, "unit": "°F"}
